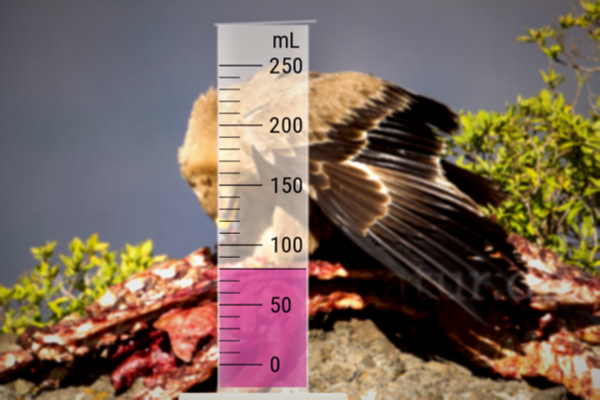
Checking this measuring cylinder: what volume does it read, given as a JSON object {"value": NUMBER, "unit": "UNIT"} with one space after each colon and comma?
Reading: {"value": 80, "unit": "mL"}
